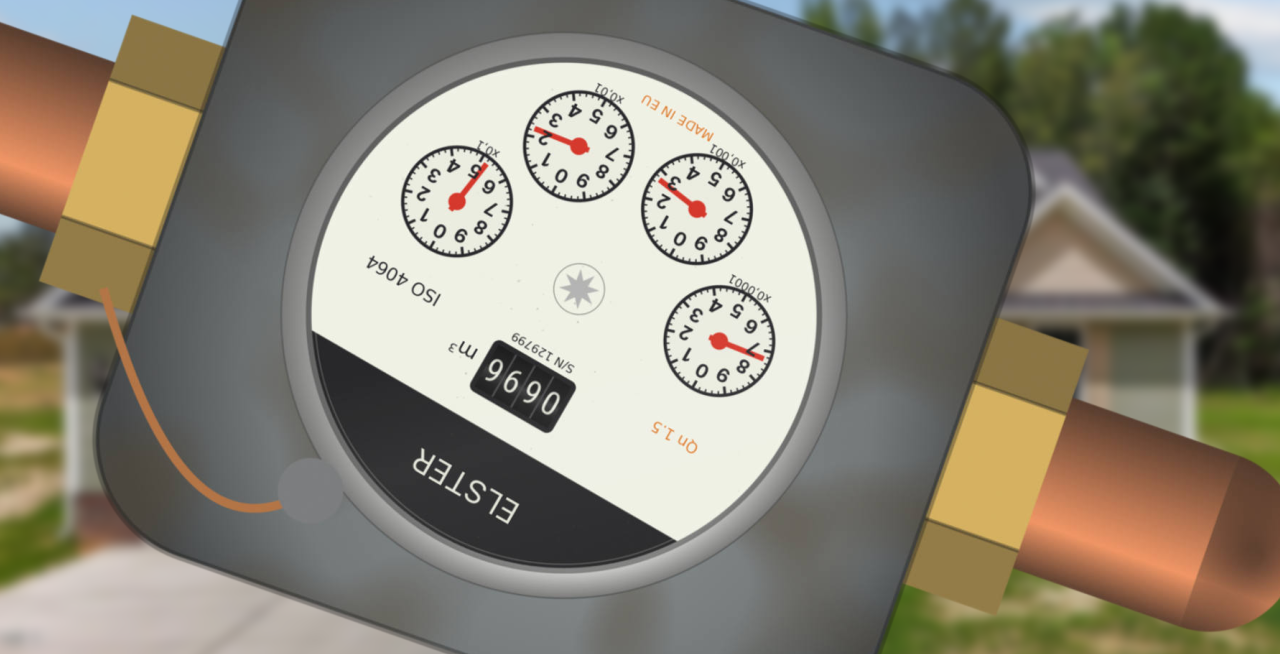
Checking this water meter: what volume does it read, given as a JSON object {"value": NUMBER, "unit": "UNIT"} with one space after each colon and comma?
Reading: {"value": 696.5227, "unit": "m³"}
